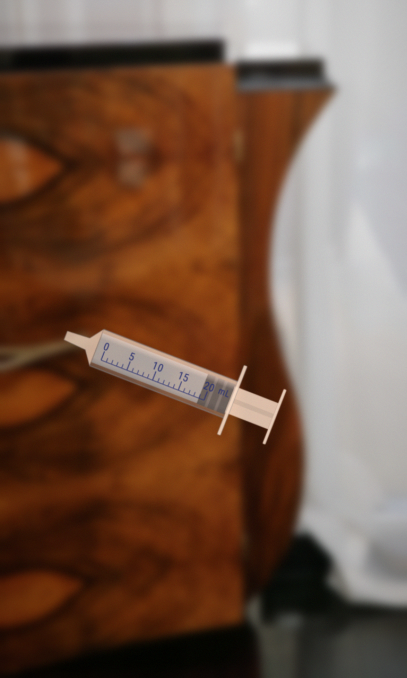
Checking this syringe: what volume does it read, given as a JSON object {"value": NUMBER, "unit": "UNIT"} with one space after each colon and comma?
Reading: {"value": 19, "unit": "mL"}
